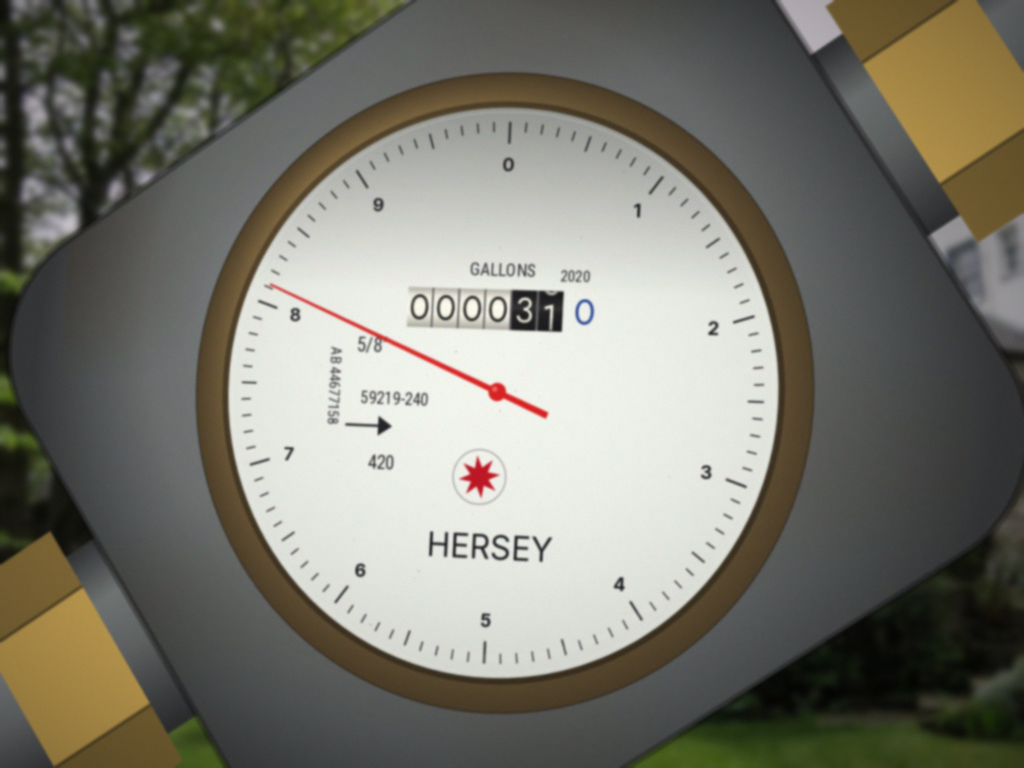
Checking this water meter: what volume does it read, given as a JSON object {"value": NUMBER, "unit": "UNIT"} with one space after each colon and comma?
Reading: {"value": 308.1, "unit": "gal"}
